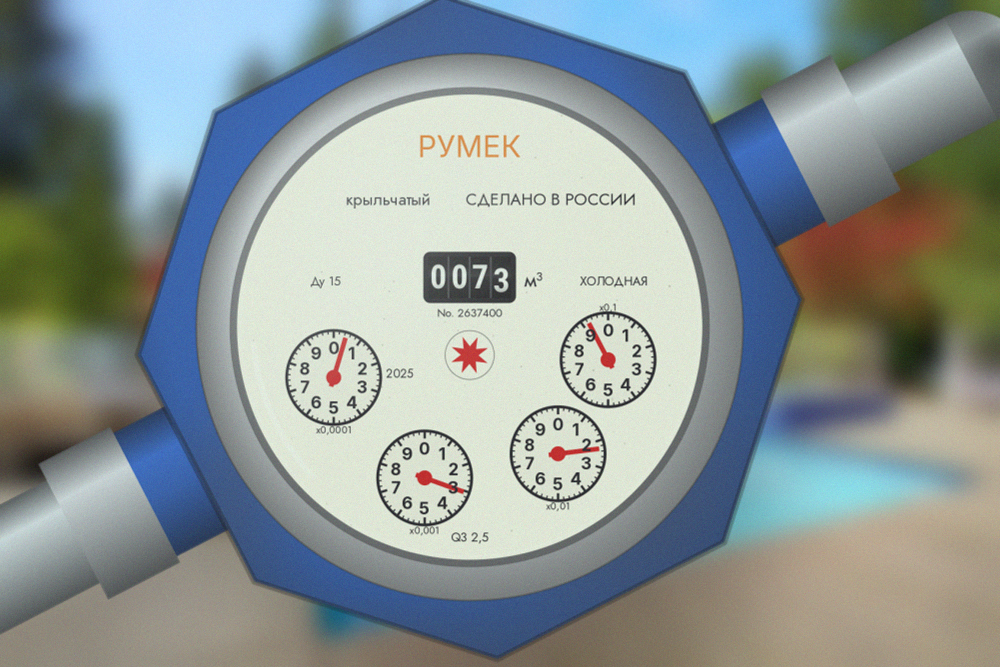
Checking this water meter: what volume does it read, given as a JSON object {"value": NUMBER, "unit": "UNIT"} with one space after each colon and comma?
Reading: {"value": 72.9230, "unit": "m³"}
